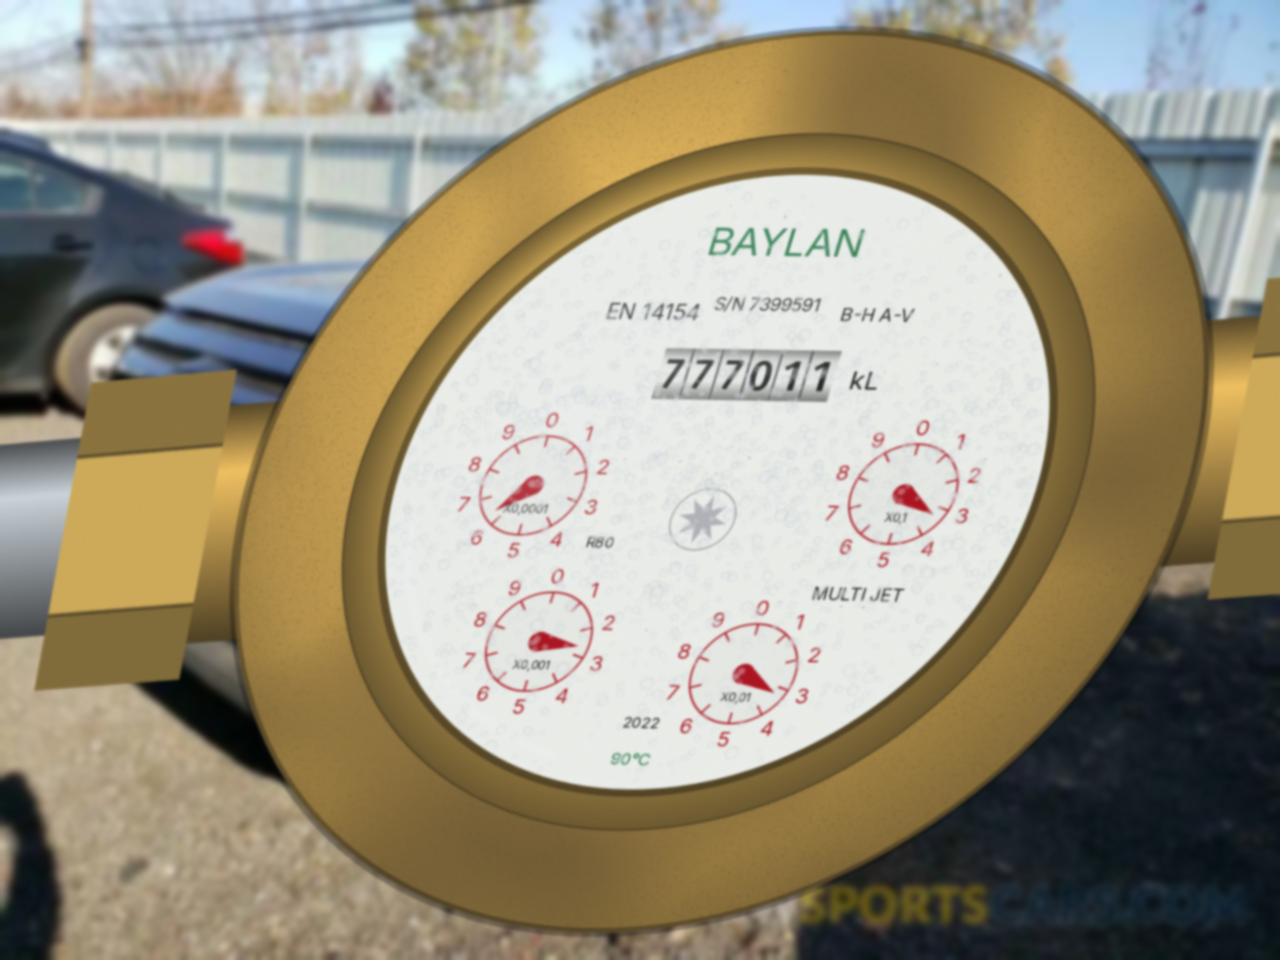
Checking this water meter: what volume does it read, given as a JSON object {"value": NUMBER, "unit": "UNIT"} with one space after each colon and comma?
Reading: {"value": 777011.3326, "unit": "kL"}
